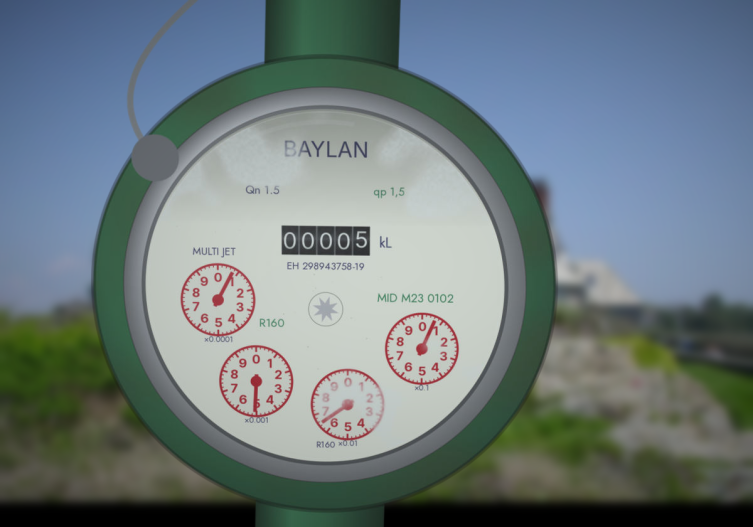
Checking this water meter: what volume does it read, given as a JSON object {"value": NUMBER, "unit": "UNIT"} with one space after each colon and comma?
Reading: {"value": 5.0650, "unit": "kL"}
